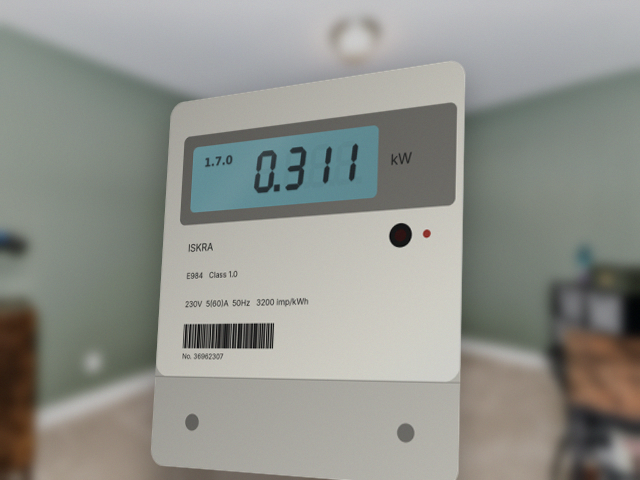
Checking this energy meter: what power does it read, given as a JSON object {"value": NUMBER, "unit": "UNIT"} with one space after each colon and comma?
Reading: {"value": 0.311, "unit": "kW"}
